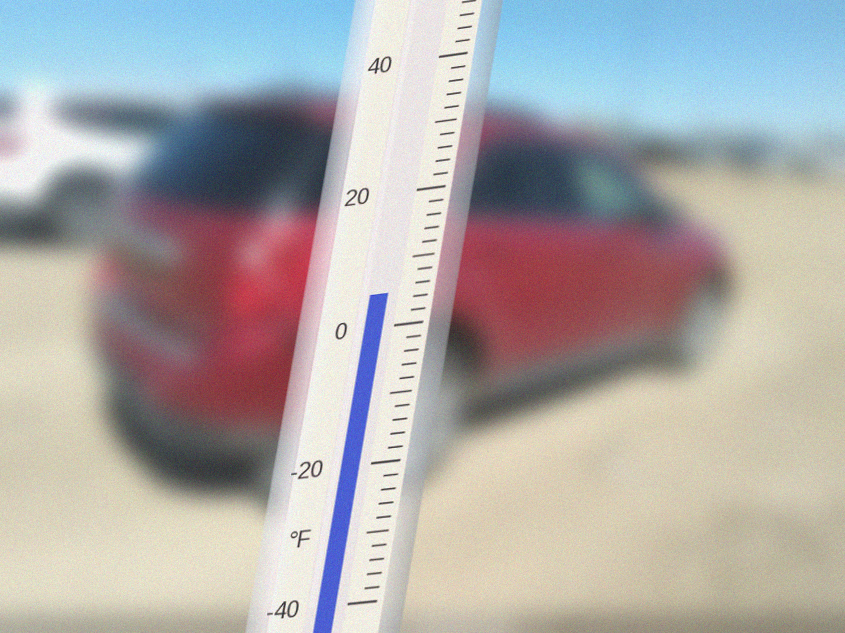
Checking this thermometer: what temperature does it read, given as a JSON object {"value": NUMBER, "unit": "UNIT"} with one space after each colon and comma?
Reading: {"value": 5, "unit": "°F"}
